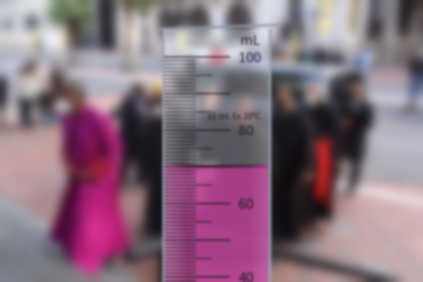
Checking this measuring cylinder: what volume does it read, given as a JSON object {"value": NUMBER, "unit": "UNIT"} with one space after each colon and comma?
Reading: {"value": 70, "unit": "mL"}
